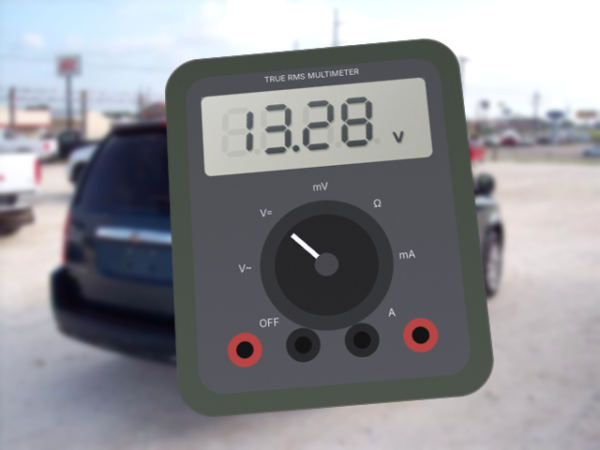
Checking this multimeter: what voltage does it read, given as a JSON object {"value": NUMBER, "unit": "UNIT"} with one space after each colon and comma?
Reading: {"value": 13.28, "unit": "V"}
